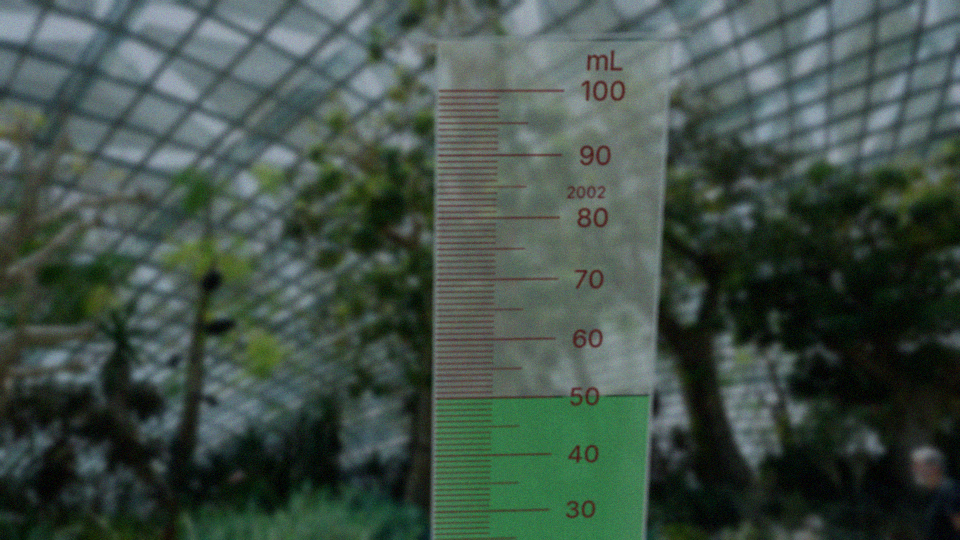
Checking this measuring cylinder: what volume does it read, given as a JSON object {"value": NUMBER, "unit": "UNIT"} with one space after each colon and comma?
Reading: {"value": 50, "unit": "mL"}
